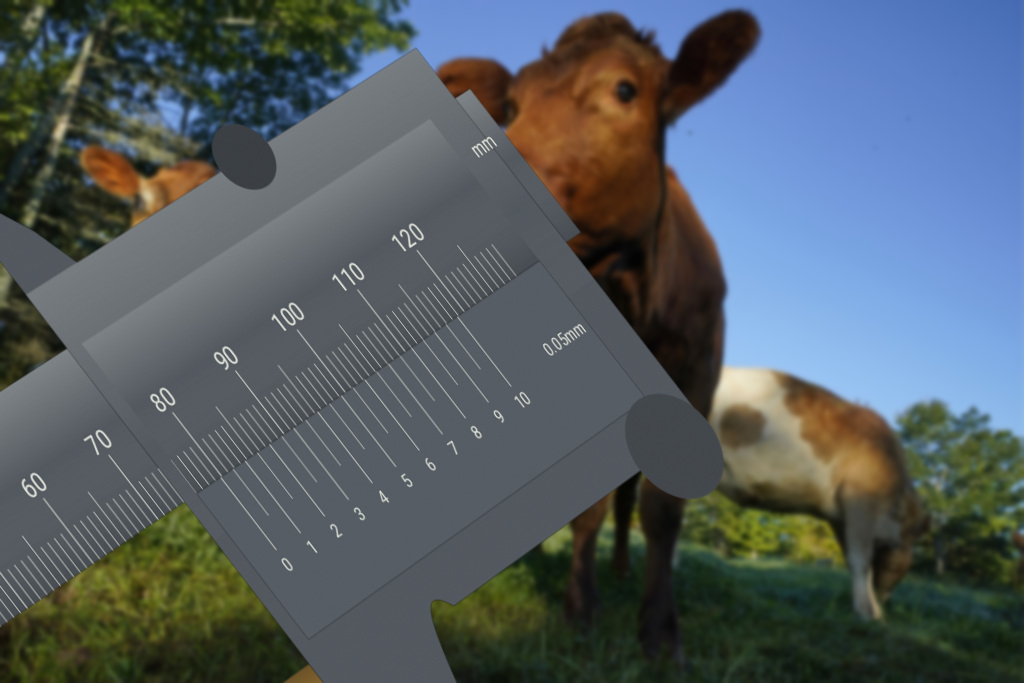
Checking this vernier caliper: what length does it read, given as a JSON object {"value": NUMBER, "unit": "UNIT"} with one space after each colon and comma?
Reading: {"value": 79.8, "unit": "mm"}
